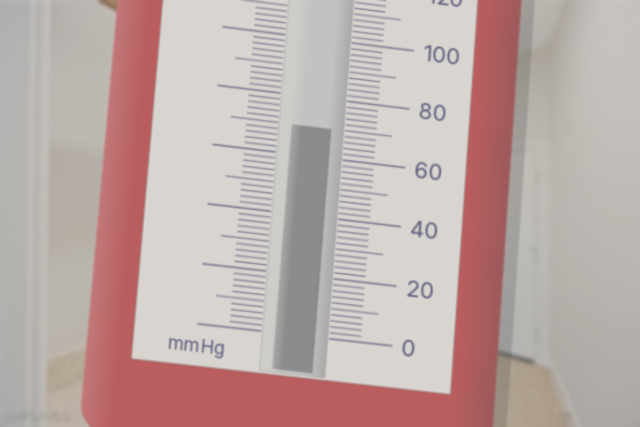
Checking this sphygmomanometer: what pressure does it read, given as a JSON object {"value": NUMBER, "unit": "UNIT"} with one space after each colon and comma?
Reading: {"value": 70, "unit": "mmHg"}
